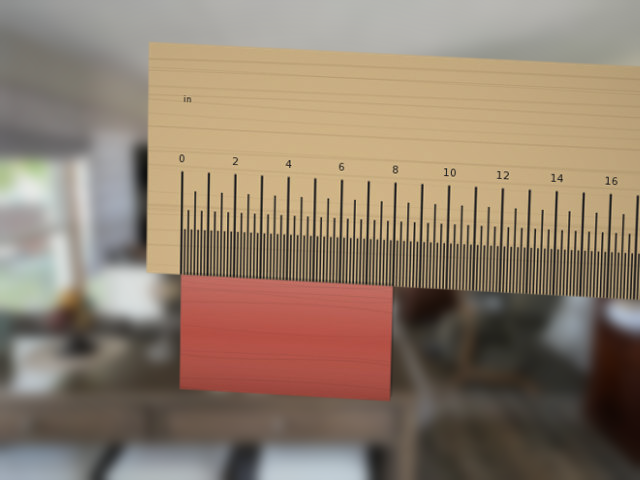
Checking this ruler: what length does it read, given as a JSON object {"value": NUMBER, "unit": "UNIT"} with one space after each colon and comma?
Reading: {"value": 8, "unit": "in"}
